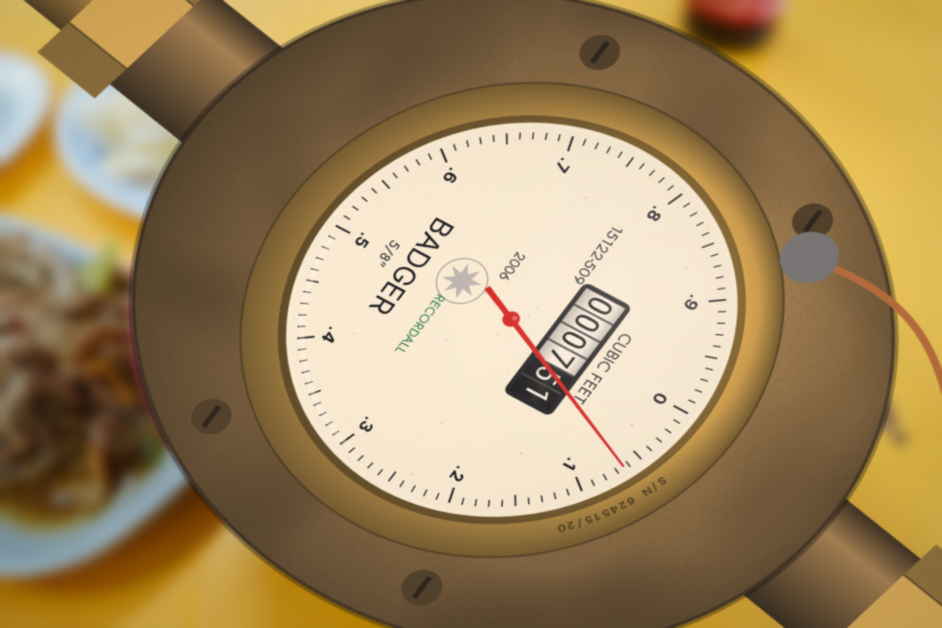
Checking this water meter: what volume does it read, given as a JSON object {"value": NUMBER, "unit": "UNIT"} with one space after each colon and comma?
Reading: {"value": 751.06, "unit": "ft³"}
